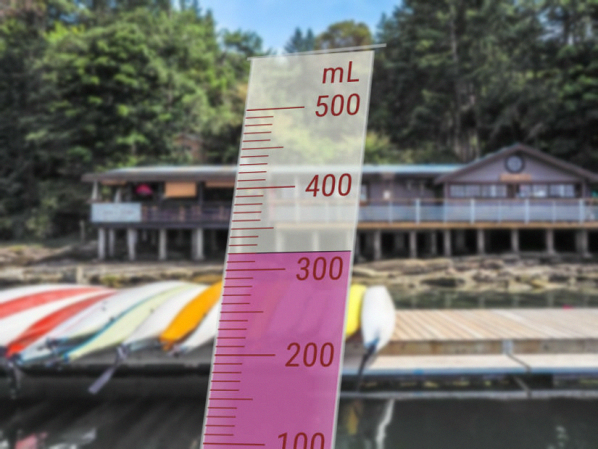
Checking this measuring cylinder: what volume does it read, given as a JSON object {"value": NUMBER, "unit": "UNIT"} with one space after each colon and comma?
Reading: {"value": 320, "unit": "mL"}
